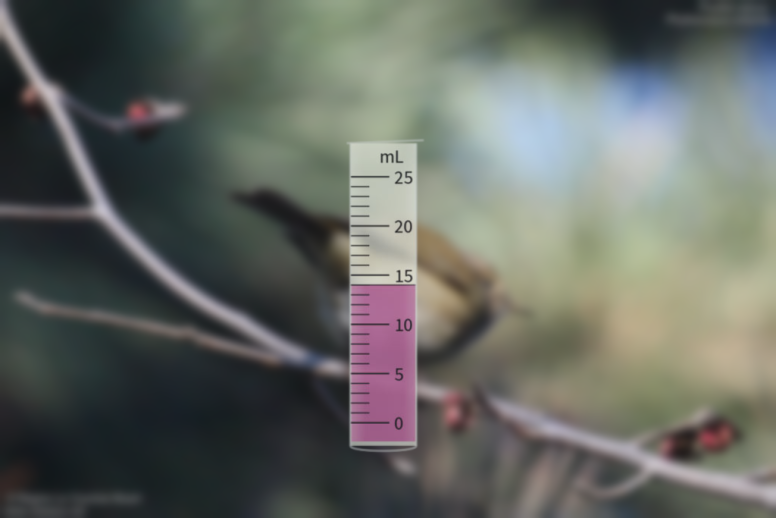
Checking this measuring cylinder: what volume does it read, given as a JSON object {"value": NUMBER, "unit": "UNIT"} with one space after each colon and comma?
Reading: {"value": 14, "unit": "mL"}
